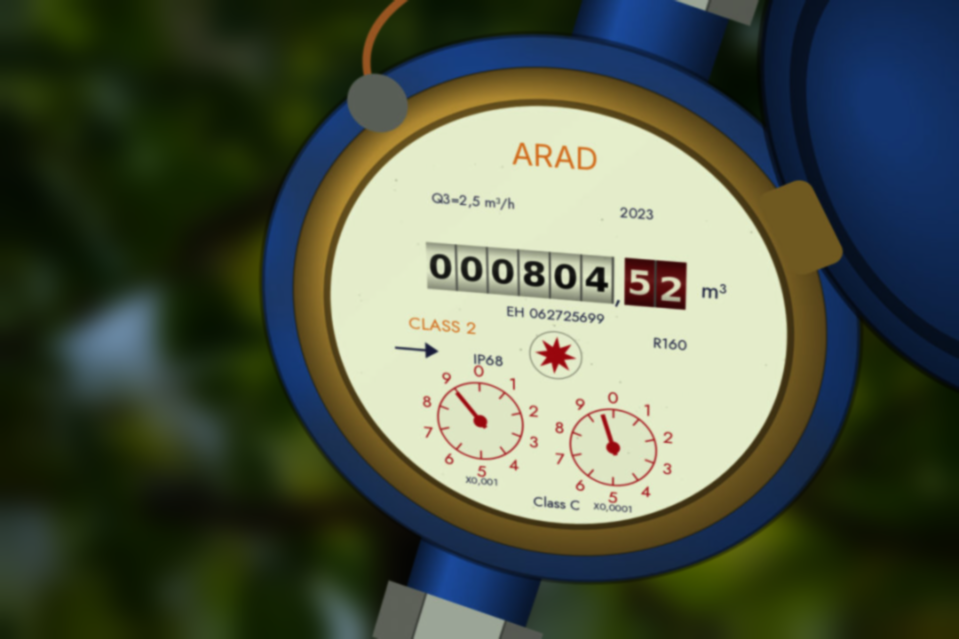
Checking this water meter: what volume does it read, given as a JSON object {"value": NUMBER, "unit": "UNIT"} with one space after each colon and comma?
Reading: {"value": 804.5189, "unit": "m³"}
